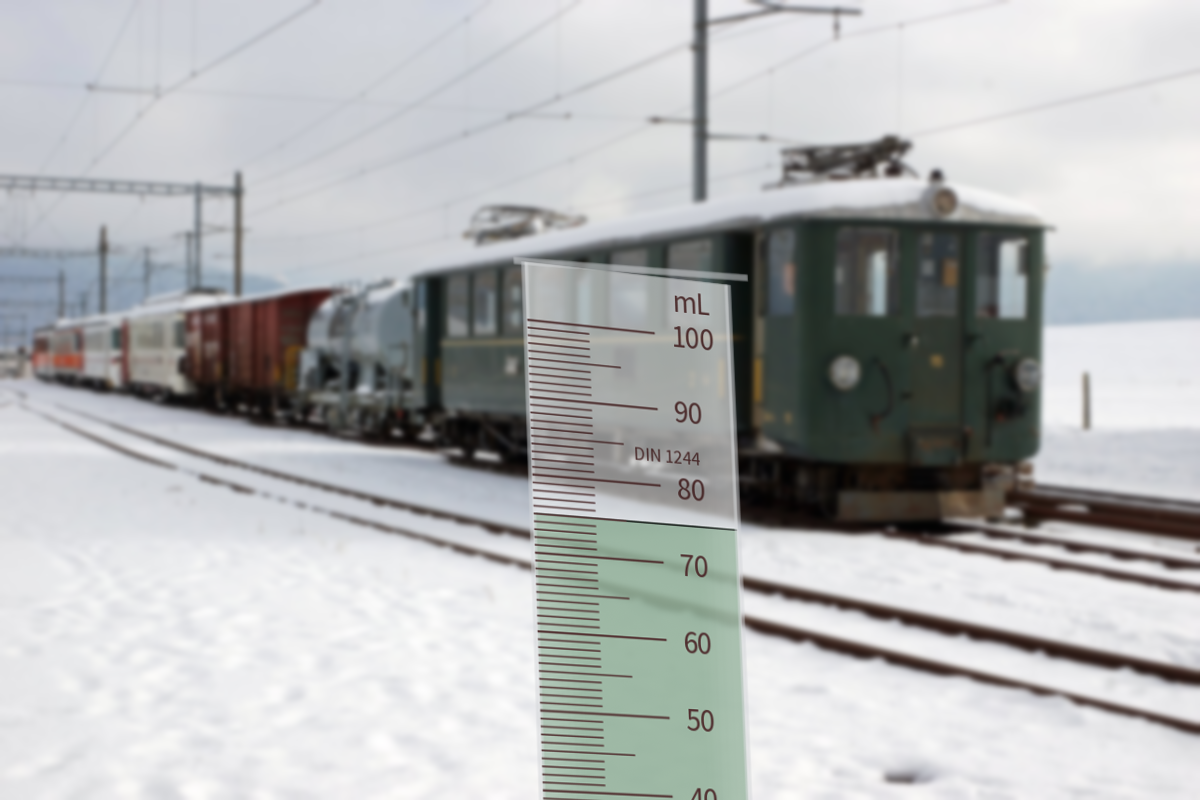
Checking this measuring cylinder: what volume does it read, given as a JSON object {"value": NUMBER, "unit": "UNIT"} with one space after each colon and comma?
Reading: {"value": 75, "unit": "mL"}
